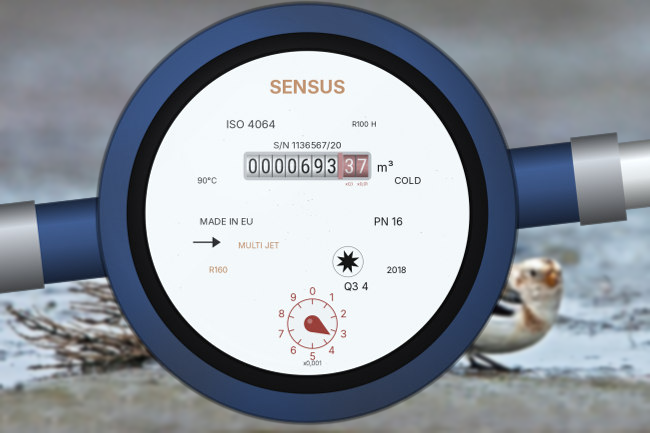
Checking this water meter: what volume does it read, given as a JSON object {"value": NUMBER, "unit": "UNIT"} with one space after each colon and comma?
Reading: {"value": 693.373, "unit": "m³"}
